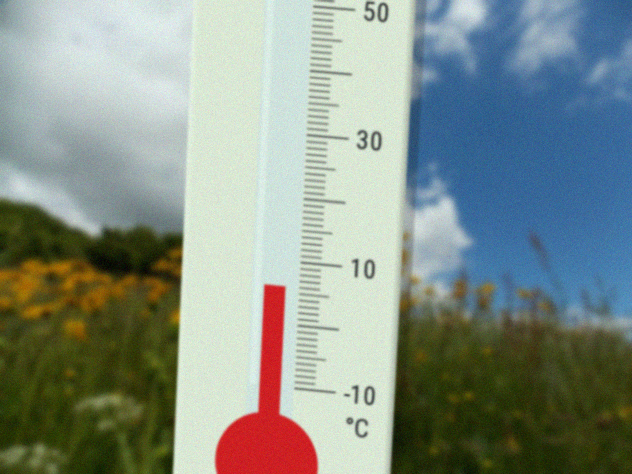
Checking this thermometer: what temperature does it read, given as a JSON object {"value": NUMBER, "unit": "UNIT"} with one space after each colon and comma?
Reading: {"value": 6, "unit": "°C"}
